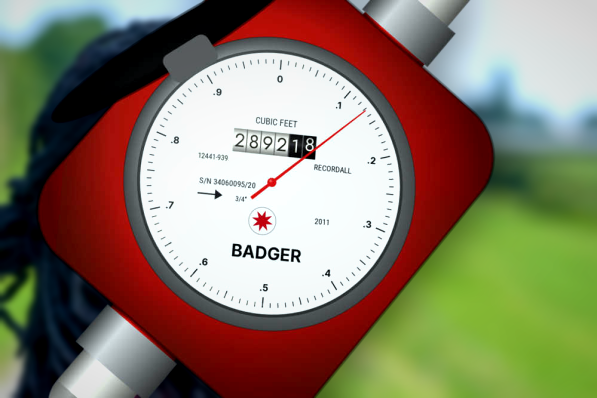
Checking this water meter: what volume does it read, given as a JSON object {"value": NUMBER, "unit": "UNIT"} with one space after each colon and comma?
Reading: {"value": 289218.13, "unit": "ft³"}
